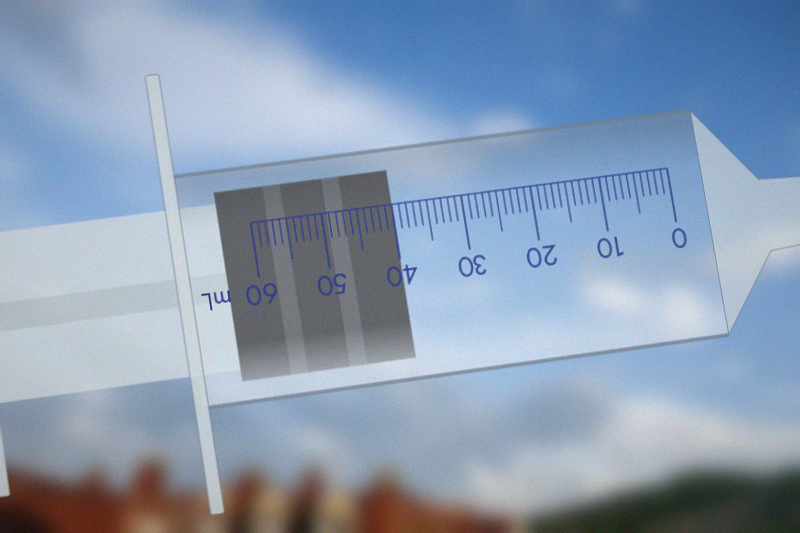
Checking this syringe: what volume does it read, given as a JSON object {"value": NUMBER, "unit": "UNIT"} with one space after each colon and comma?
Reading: {"value": 40, "unit": "mL"}
